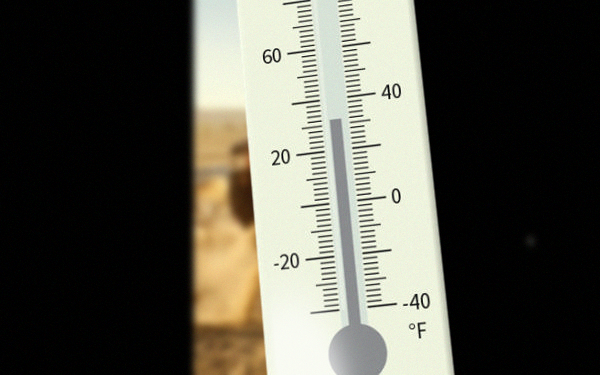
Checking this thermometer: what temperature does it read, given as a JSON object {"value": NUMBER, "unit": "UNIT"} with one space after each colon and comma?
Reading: {"value": 32, "unit": "°F"}
